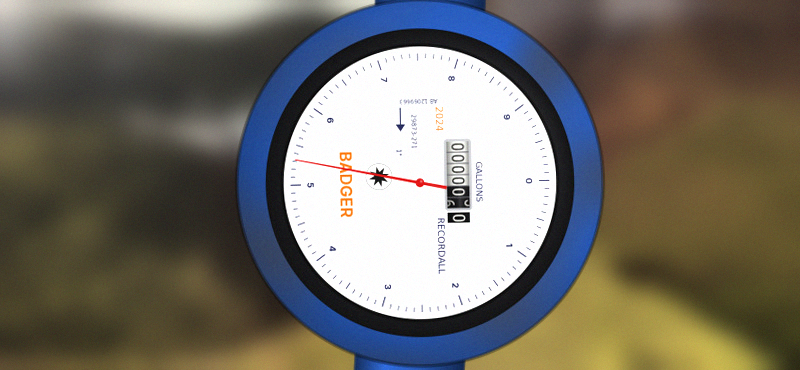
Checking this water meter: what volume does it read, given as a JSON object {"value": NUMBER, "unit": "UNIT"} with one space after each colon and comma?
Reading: {"value": 55.3, "unit": "gal"}
